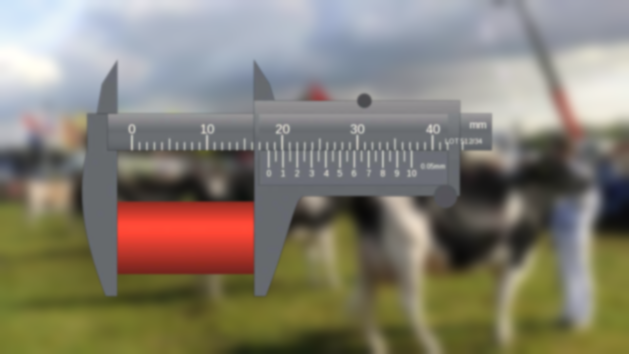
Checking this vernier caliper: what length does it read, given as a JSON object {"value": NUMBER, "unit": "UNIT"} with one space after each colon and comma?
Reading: {"value": 18.2, "unit": "mm"}
